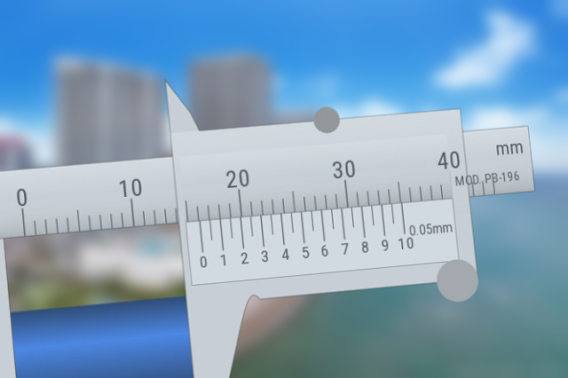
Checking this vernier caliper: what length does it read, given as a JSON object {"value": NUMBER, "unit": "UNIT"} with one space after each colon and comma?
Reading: {"value": 16.1, "unit": "mm"}
